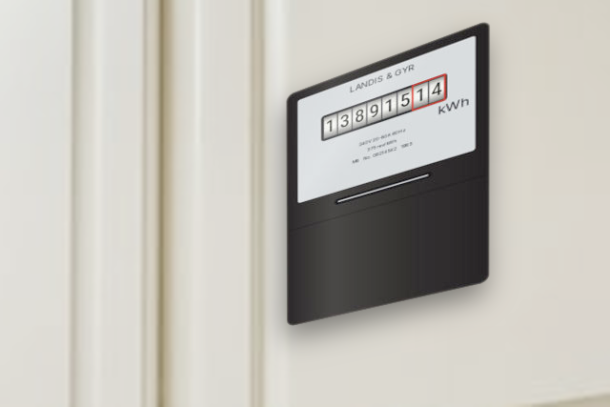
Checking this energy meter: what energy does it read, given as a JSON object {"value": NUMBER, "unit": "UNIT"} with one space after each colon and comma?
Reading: {"value": 138915.14, "unit": "kWh"}
